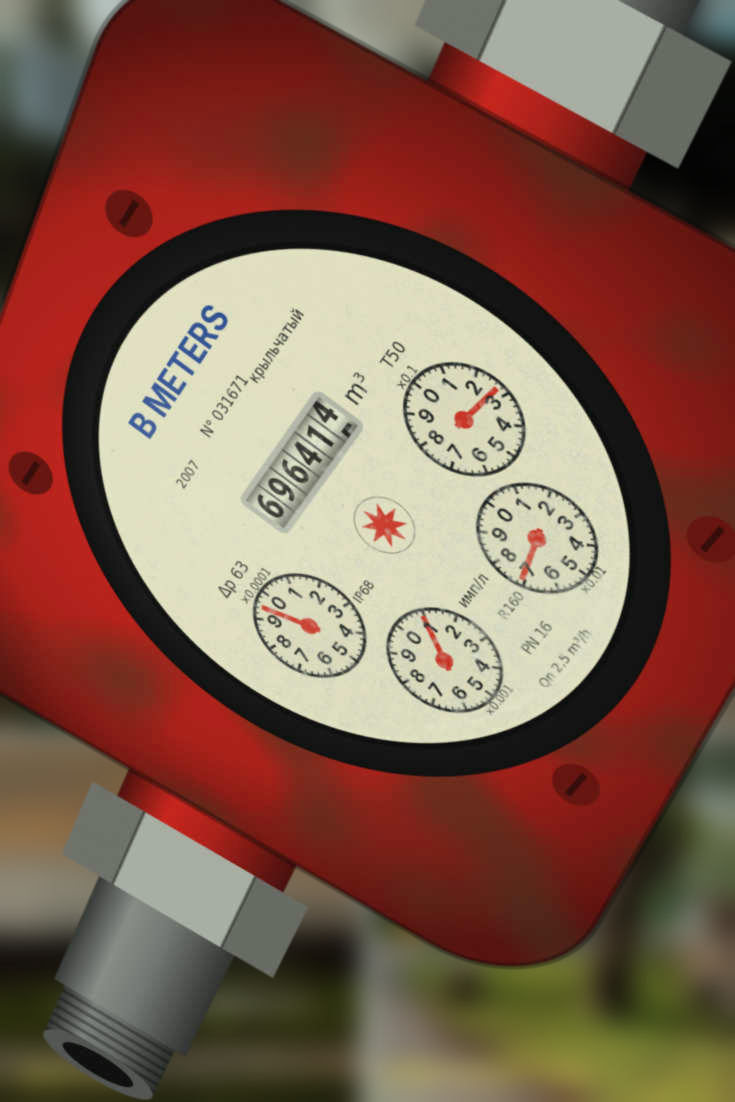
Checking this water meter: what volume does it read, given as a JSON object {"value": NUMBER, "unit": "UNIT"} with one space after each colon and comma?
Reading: {"value": 696414.2709, "unit": "m³"}
